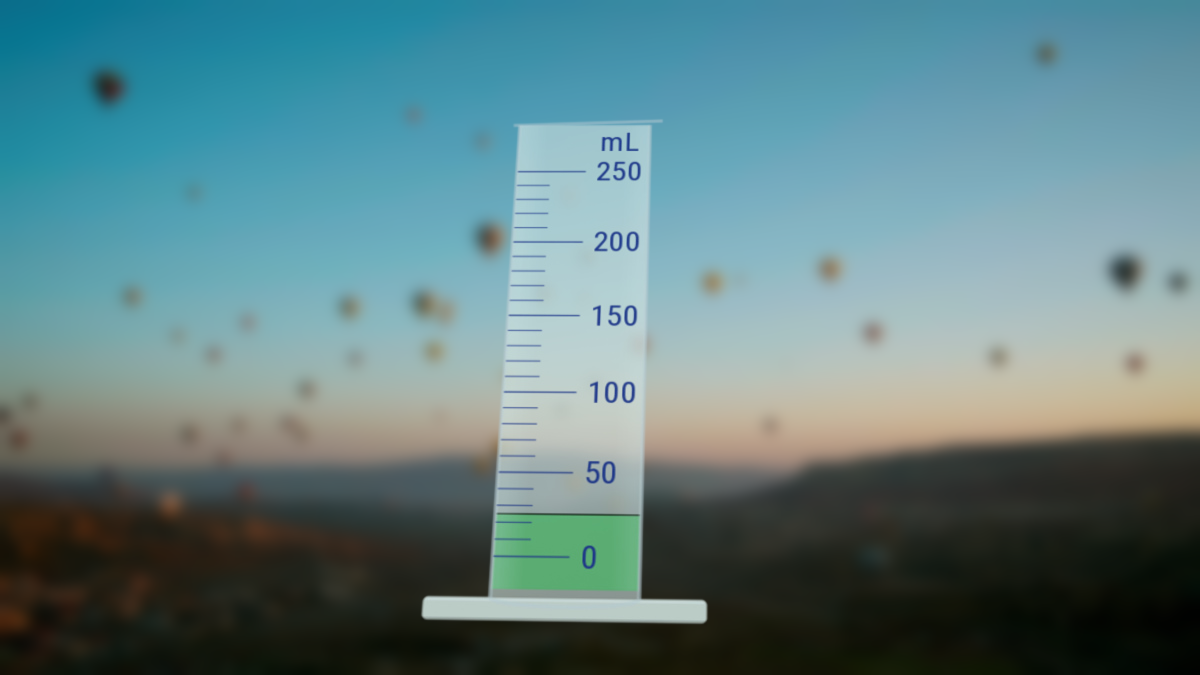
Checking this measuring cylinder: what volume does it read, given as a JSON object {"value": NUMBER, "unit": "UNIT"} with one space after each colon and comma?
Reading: {"value": 25, "unit": "mL"}
